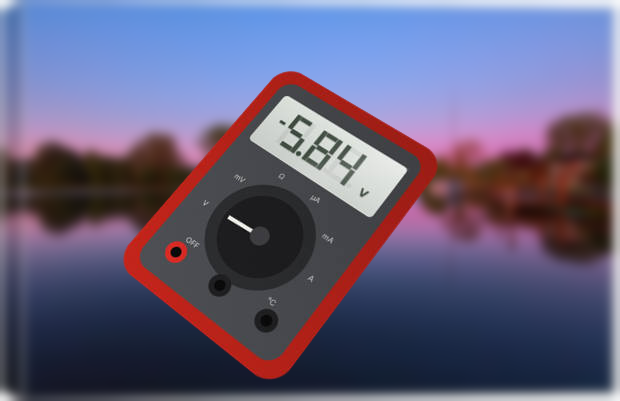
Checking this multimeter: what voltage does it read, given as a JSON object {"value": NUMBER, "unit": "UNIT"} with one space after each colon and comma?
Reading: {"value": -5.84, "unit": "V"}
